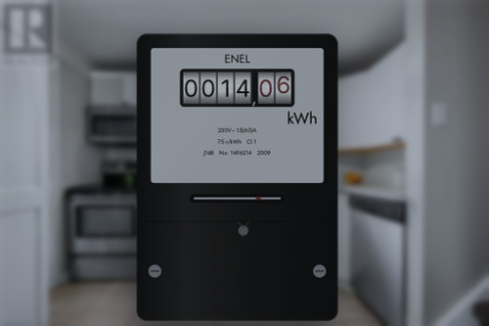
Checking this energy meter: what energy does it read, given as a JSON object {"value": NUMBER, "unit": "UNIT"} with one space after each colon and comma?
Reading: {"value": 14.06, "unit": "kWh"}
